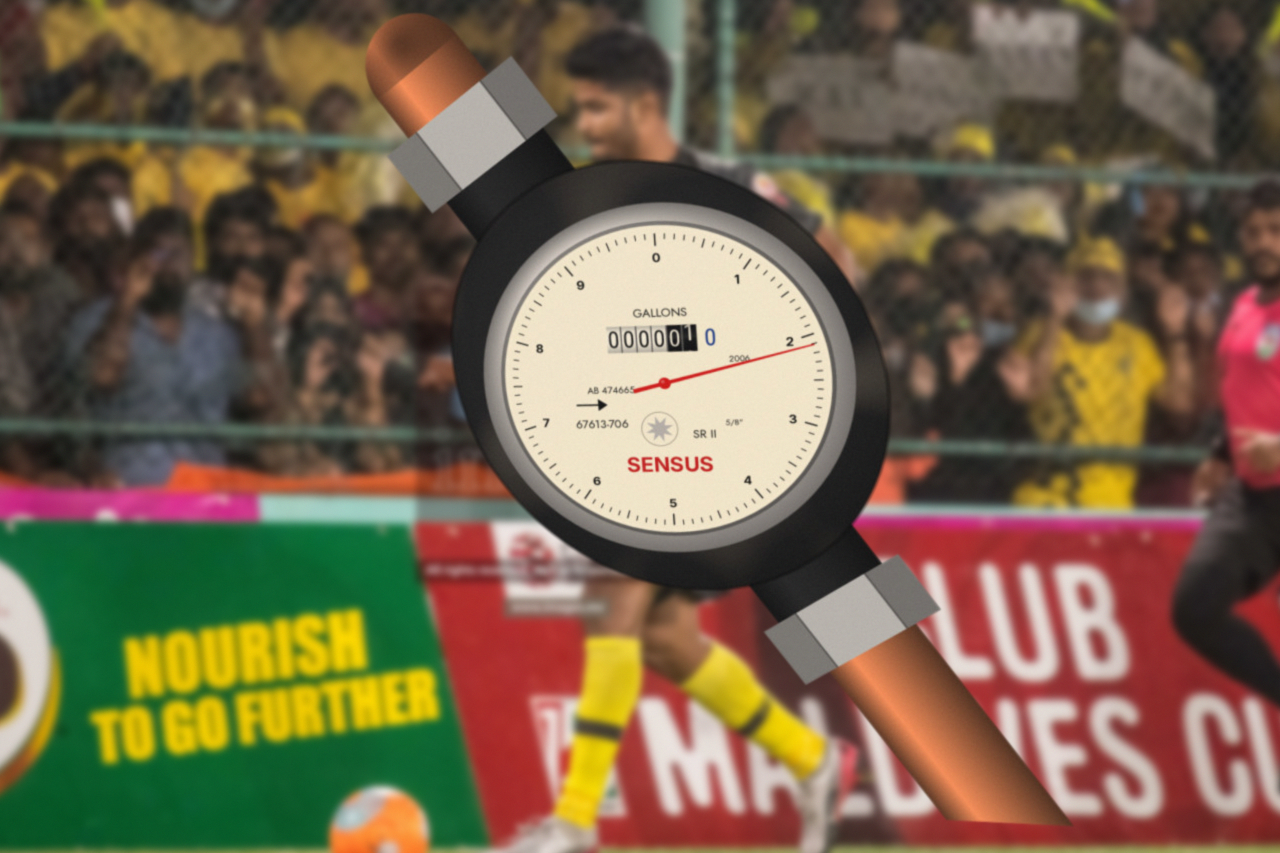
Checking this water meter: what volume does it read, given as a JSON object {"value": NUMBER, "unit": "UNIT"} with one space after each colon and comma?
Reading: {"value": 12.1, "unit": "gal"}
